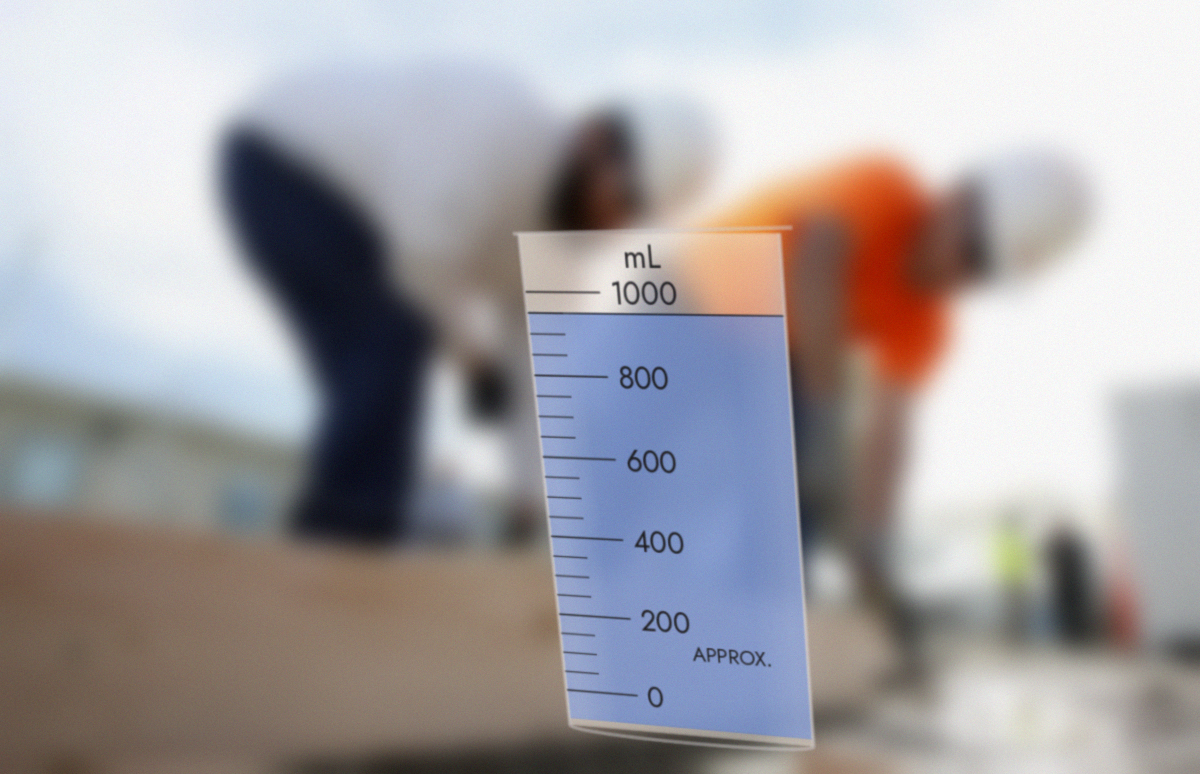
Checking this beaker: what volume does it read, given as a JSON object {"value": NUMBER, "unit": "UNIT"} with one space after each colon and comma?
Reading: {"value": 950, "unit": "mL"}
